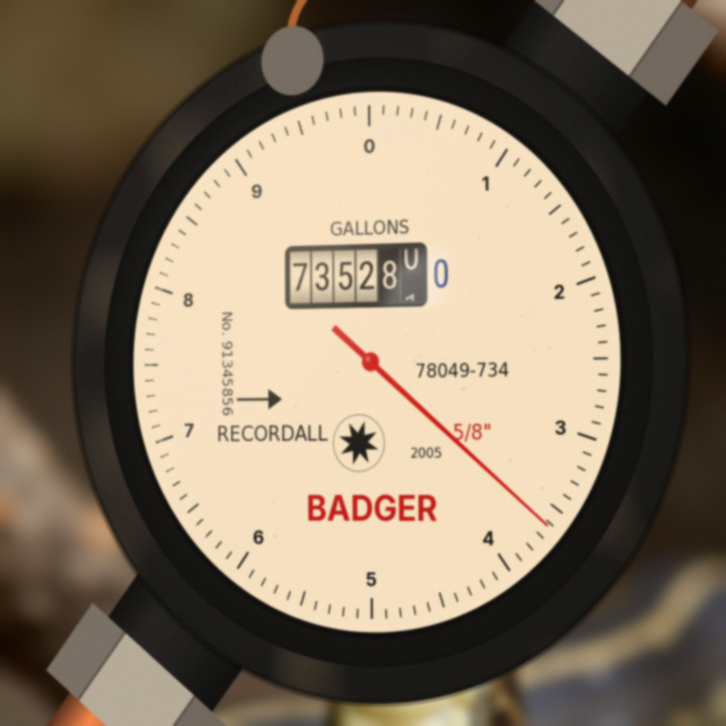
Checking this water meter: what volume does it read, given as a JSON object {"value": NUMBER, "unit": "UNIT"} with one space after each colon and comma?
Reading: {"value": 7352803.6, "unit": "gal"}
